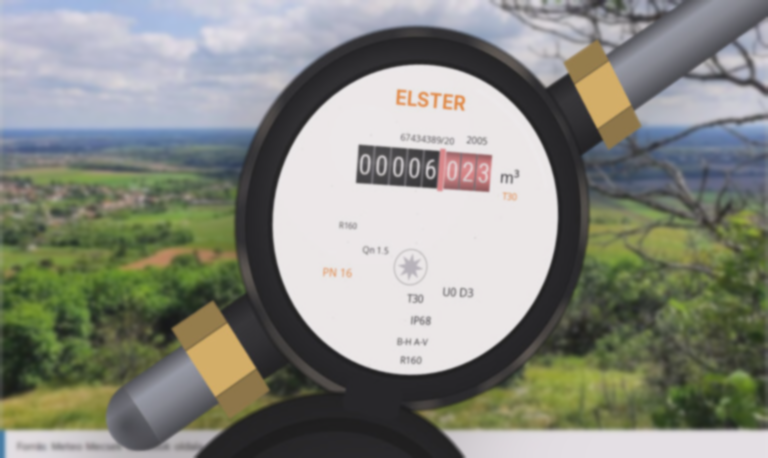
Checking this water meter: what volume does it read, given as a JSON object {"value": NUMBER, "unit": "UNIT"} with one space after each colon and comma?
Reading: {"value": 6.023, "unit": "m³"}
